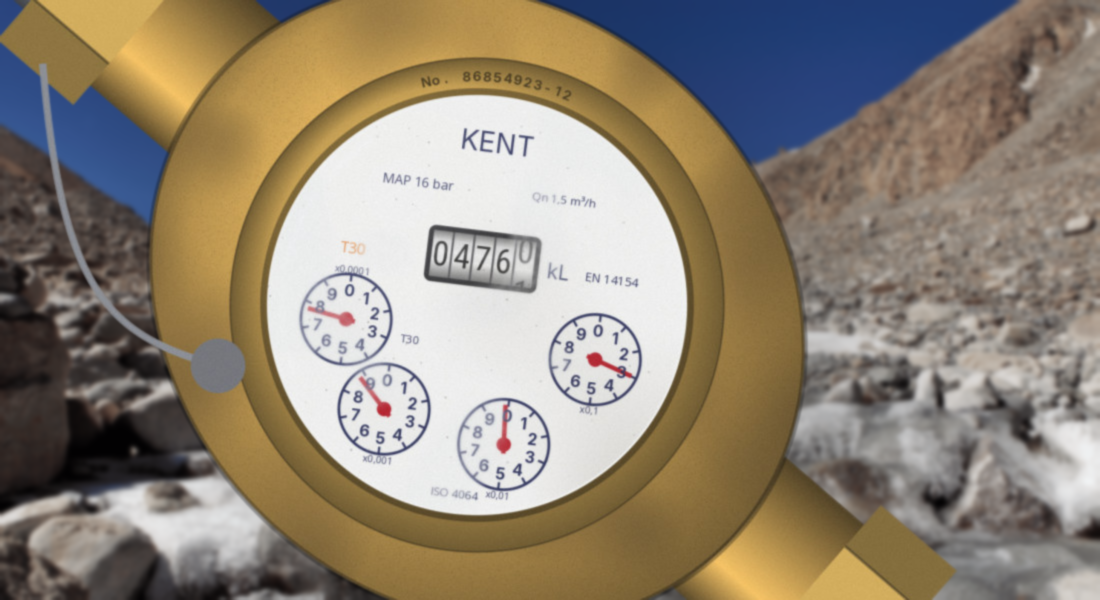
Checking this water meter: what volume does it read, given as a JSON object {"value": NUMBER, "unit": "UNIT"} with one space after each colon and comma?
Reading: {"value": 4760.2987, "unit": "kL"}
